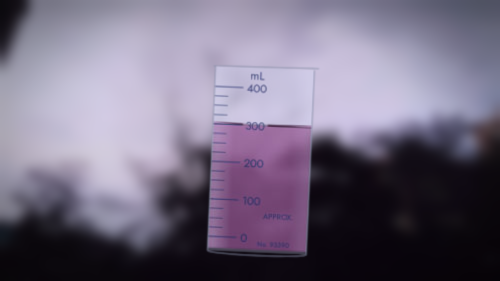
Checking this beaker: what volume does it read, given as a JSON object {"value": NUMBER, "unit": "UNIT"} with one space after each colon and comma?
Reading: {"value": 300, "unit": "mL"}
